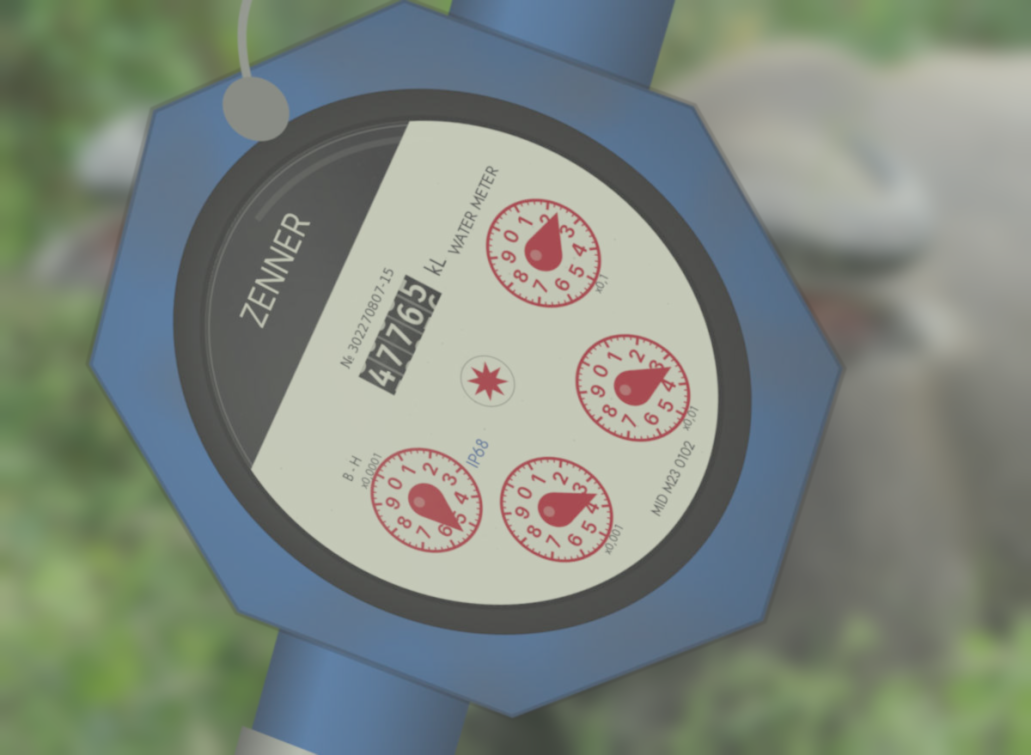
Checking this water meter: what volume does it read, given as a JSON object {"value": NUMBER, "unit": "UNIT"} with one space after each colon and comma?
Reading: {"value": 47765.2335, "unit": "kL"}
